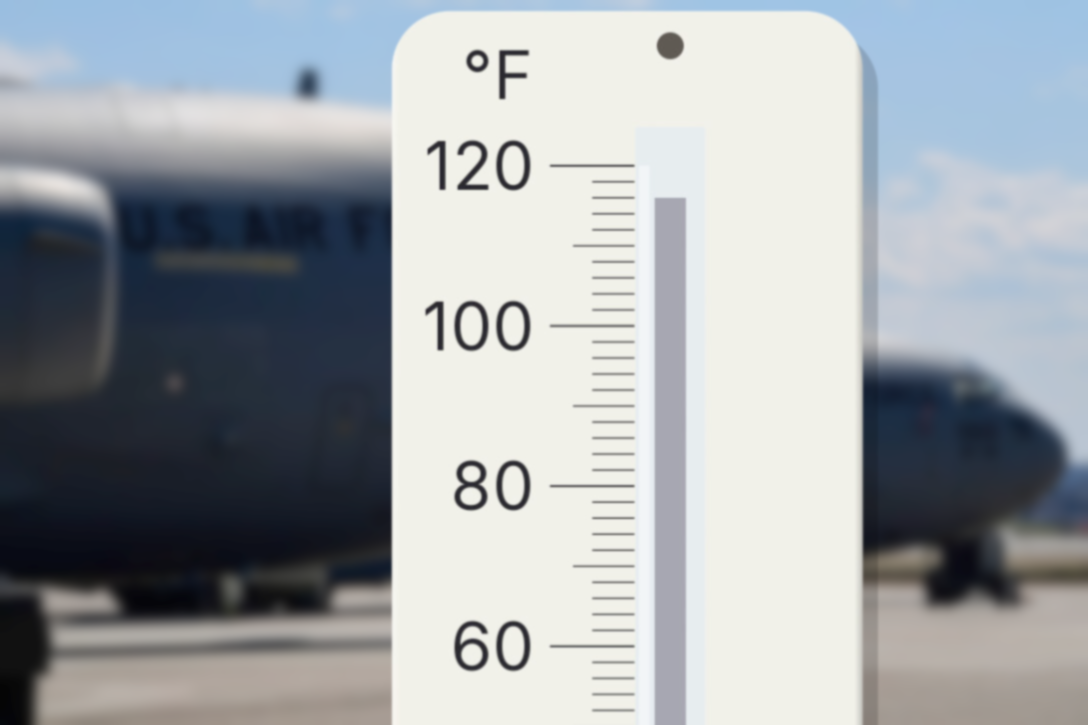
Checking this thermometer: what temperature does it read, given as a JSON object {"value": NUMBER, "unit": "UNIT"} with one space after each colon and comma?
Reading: {"value": 116, "unit": "°F"}
